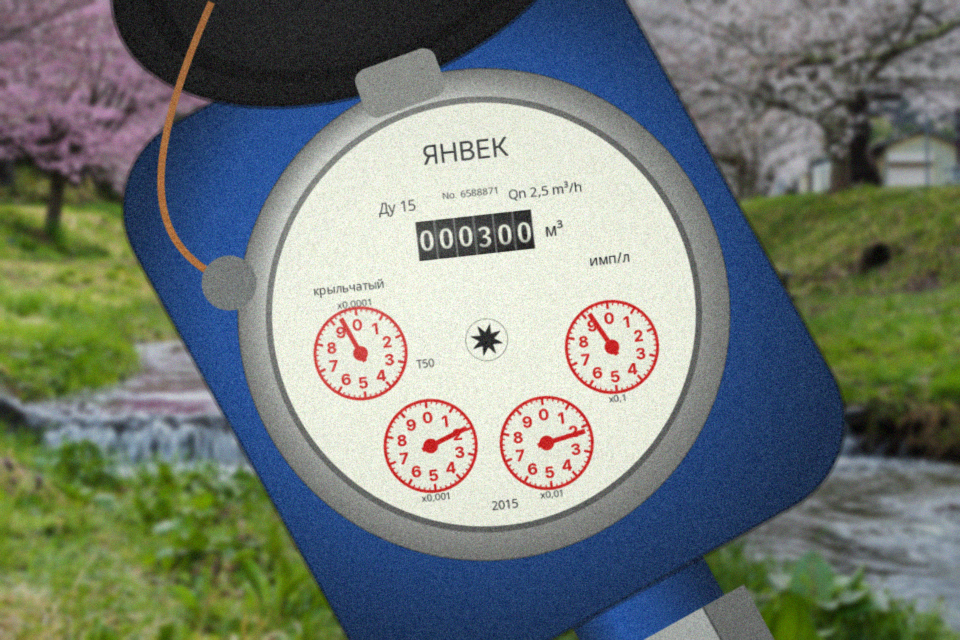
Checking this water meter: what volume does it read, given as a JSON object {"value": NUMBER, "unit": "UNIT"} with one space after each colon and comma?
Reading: {"value": 299.9219, "unit": "m³"}
